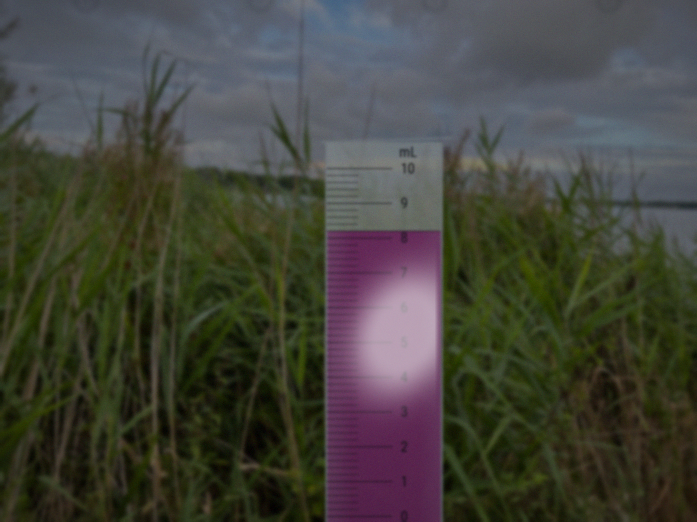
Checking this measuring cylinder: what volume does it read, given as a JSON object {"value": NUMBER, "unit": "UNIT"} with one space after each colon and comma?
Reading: {"value": 8.2, "unit": "mL"}
